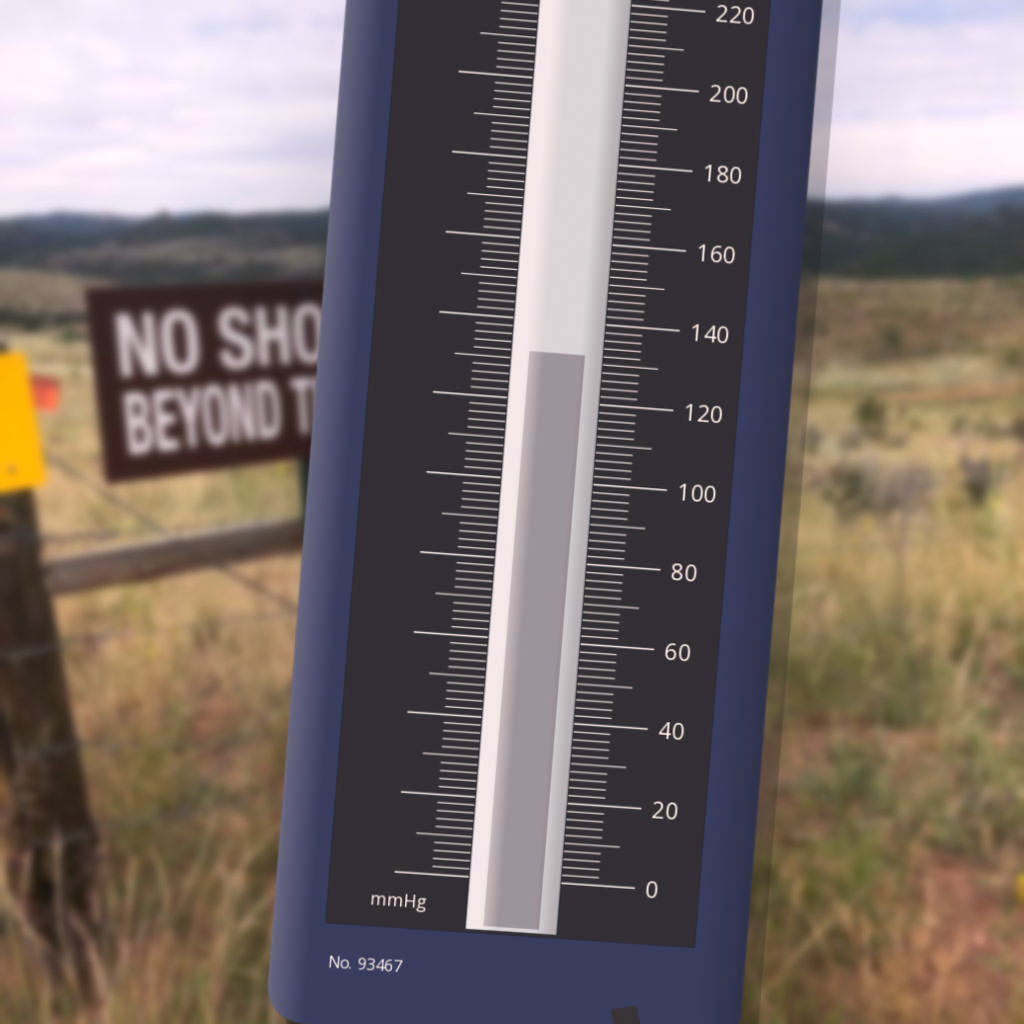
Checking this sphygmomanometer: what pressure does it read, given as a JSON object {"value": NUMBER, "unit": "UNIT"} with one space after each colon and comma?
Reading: {"value": 132, "unit": "mmHg"}
